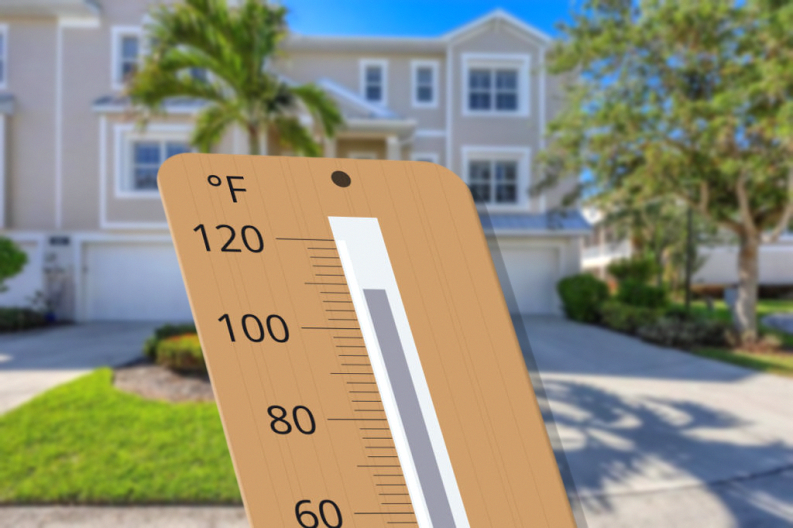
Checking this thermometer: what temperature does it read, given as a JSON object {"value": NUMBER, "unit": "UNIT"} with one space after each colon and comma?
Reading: {"value": 109, "unit": "°F"}
